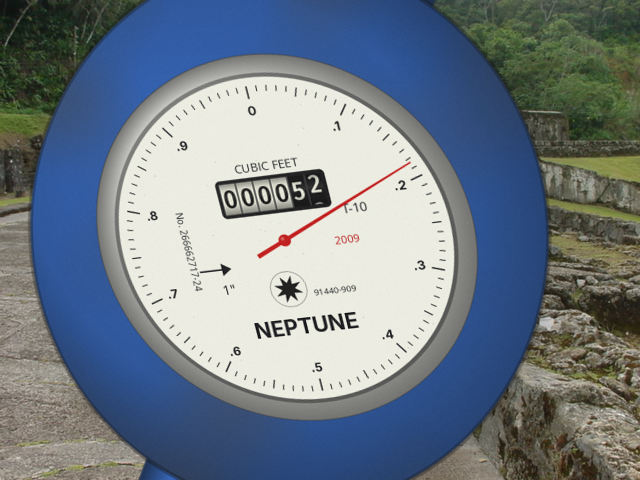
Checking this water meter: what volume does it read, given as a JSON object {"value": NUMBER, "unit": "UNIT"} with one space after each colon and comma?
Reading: {"value": 52.18, "unit": "ft³"}
